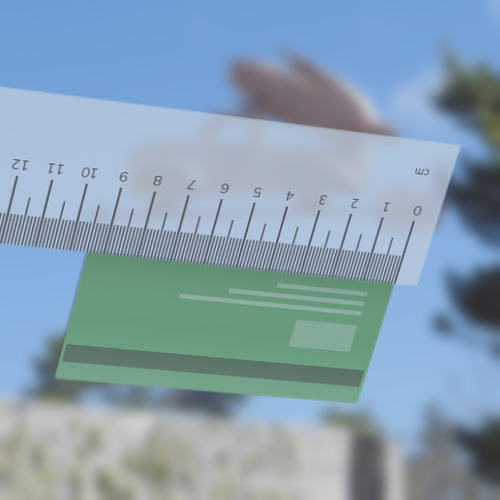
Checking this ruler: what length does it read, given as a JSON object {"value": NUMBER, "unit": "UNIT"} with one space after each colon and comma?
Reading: {"value": 9.5, "unit": "cm"}
